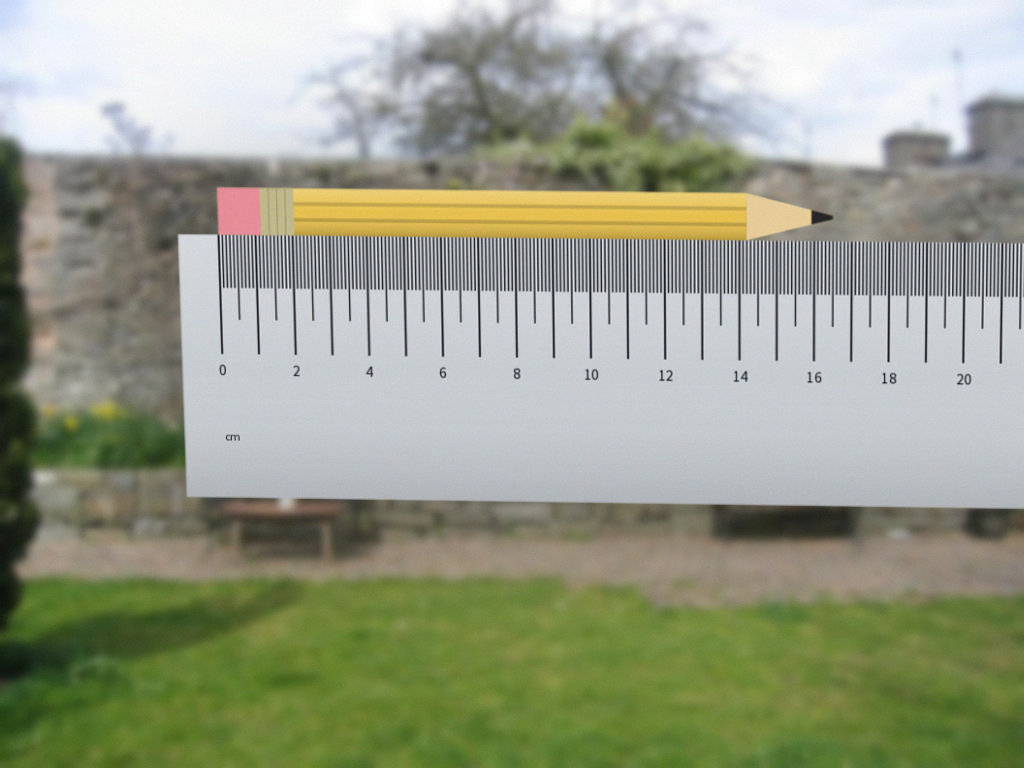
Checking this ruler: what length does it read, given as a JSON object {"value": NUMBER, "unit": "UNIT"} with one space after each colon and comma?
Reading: {"value": 16.5, "unit": "cm"}
